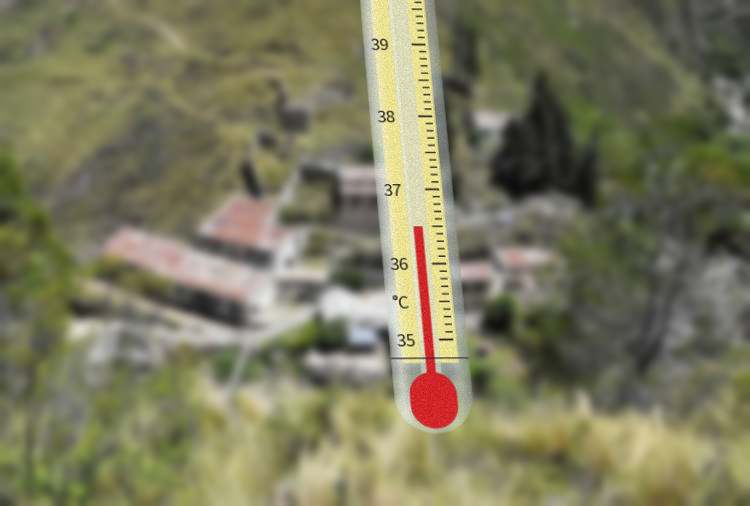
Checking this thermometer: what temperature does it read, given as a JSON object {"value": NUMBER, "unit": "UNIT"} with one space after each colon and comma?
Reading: {"value": 36.5, "unit": "°C"}
